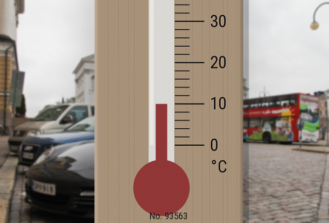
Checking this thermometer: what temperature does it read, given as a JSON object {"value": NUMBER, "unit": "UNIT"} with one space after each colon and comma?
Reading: {"value": 10, "unit": "°C"}
